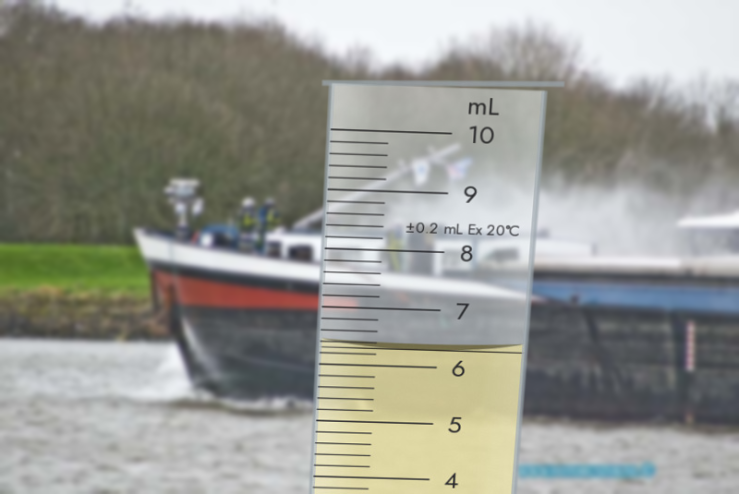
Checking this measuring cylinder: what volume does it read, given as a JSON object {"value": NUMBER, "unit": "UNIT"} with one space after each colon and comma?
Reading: {"value": 6.3, "unit": "mL"}
